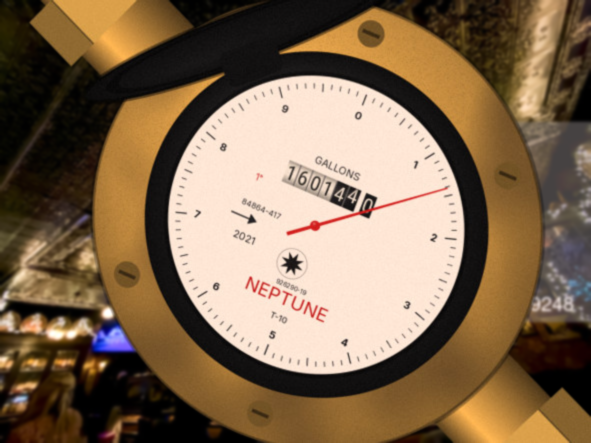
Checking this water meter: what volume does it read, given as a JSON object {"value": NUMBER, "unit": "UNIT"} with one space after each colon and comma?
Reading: {"value": 1601441.4, "unit": "gal"}
